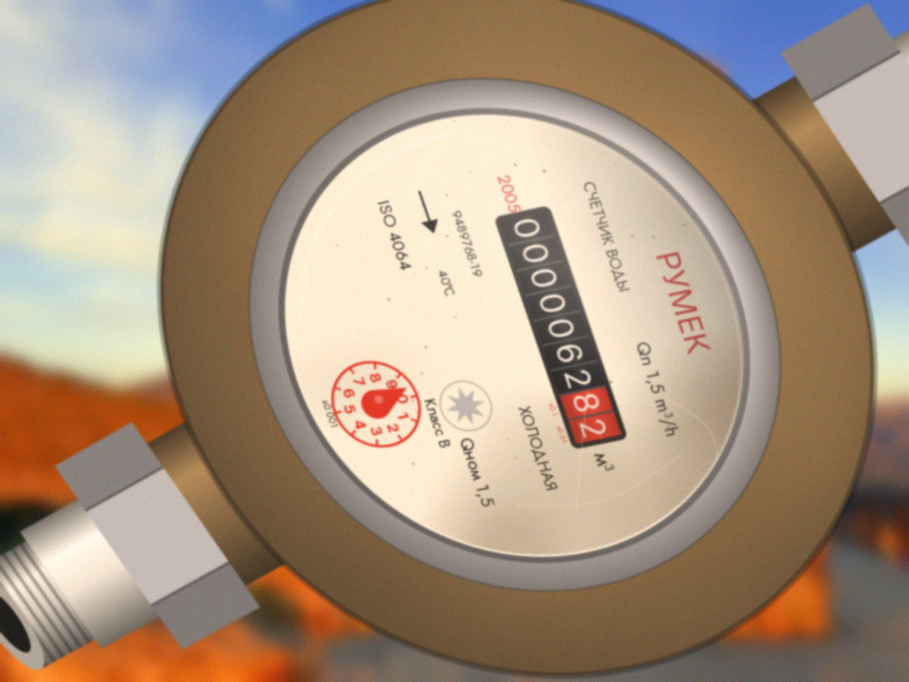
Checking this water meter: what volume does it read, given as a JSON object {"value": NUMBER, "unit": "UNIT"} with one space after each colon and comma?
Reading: {"value": 62.819, "unit": "m³"}
